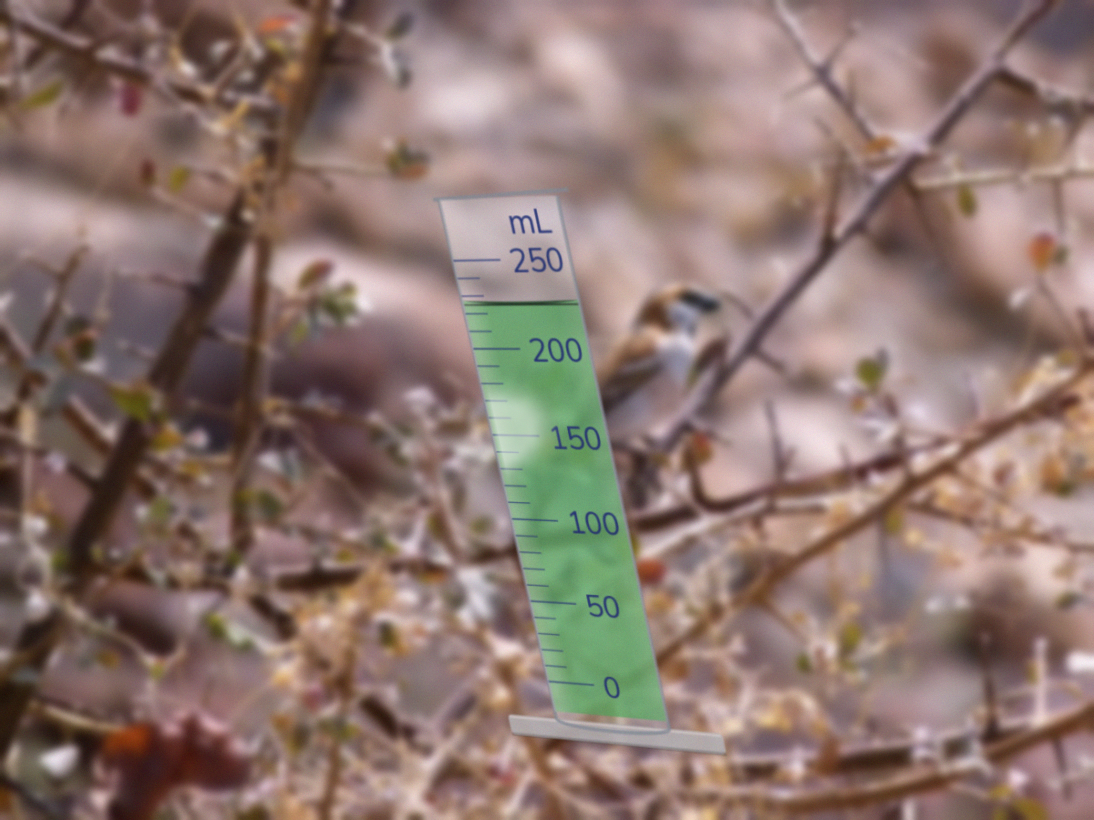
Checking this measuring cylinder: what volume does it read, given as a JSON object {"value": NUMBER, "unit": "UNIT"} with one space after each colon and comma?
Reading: {"value": 225, "unit": "mL"}
